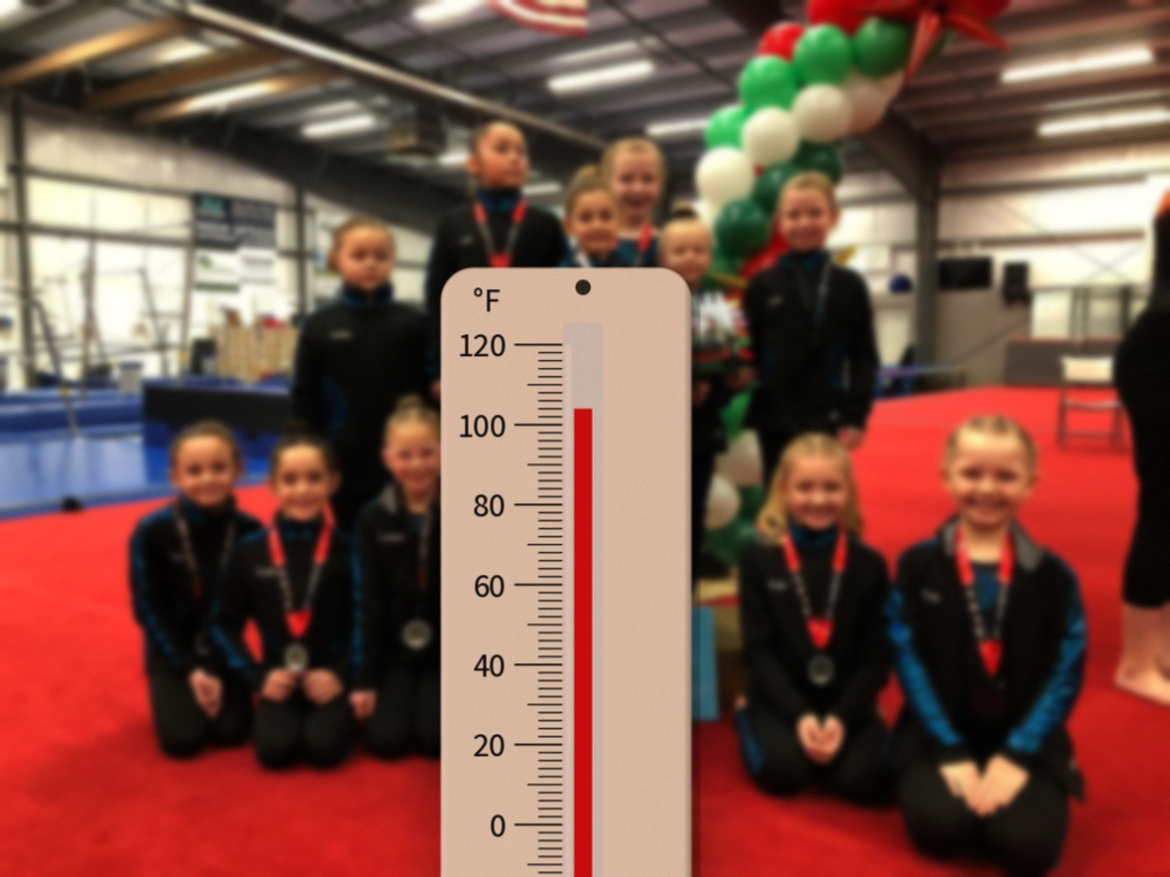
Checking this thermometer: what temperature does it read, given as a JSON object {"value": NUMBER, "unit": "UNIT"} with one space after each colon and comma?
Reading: {"value": 104, "unit": "°F"}
